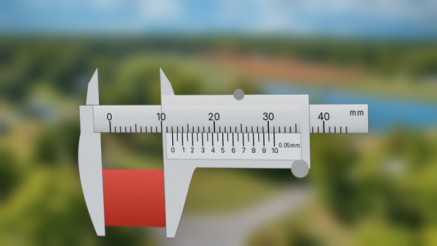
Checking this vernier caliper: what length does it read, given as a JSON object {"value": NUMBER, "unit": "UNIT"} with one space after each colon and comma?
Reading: {"value": 12.0, "unit": "mm"}
